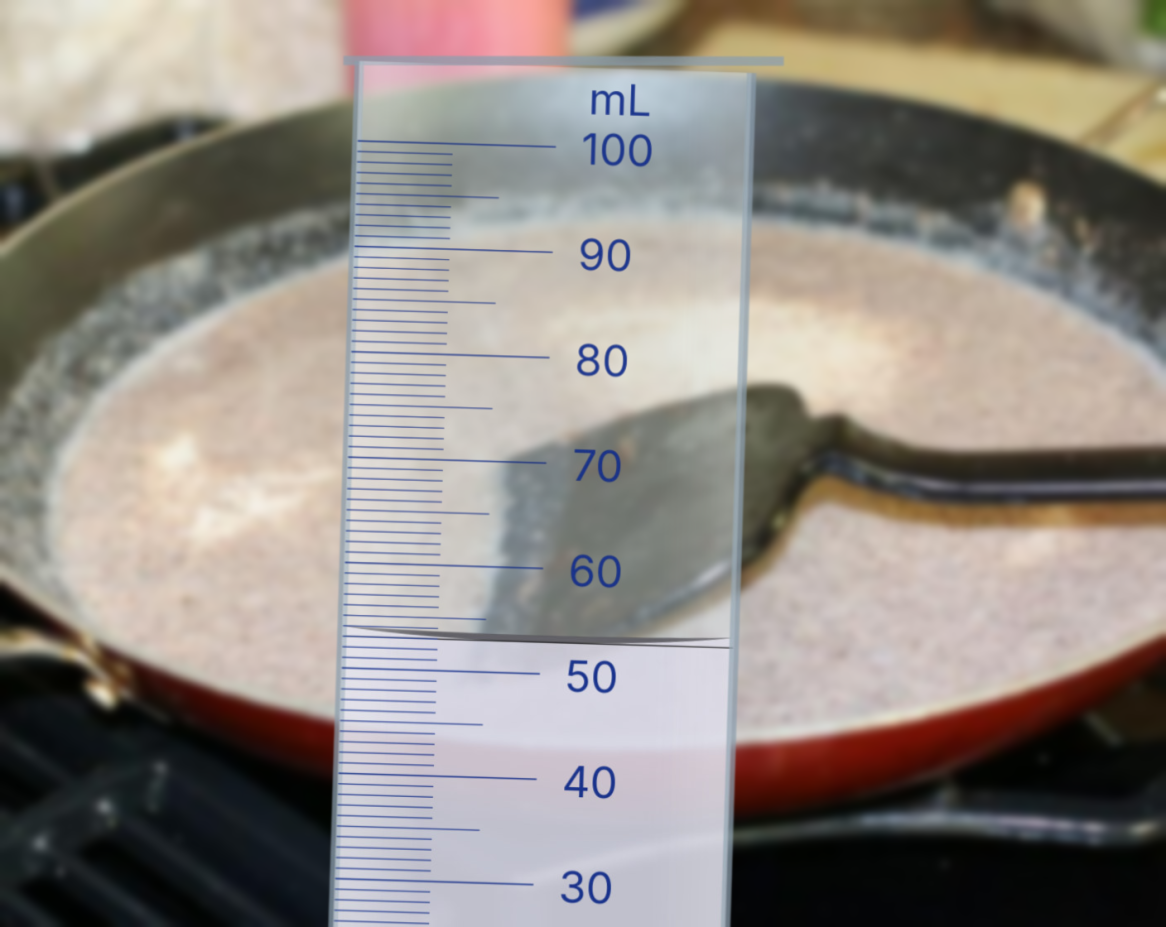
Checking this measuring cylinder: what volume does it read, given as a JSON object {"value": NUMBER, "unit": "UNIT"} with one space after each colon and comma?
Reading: {"value": 53, "unit": "mL"}
